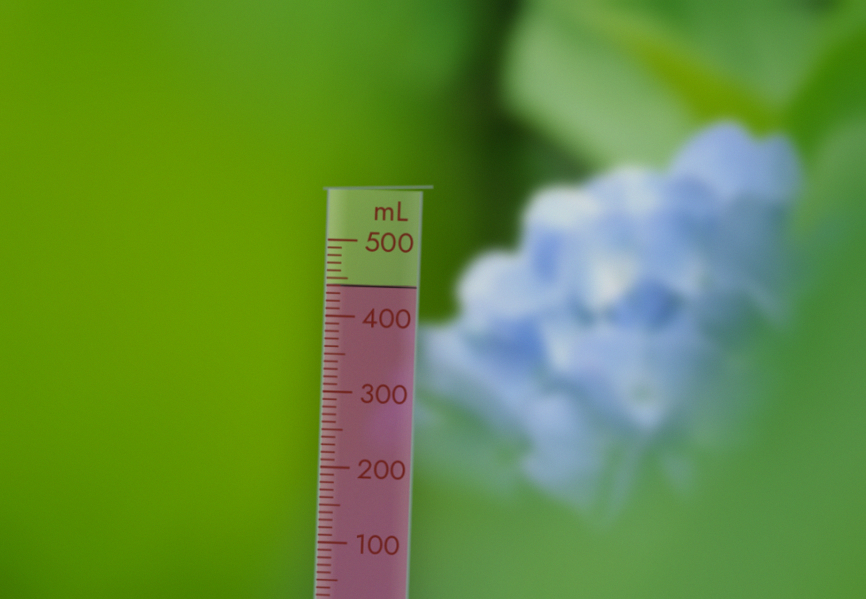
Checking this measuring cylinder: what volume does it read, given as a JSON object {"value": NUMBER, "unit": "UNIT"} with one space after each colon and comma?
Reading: {"value": 440, "unit": "mL"}
